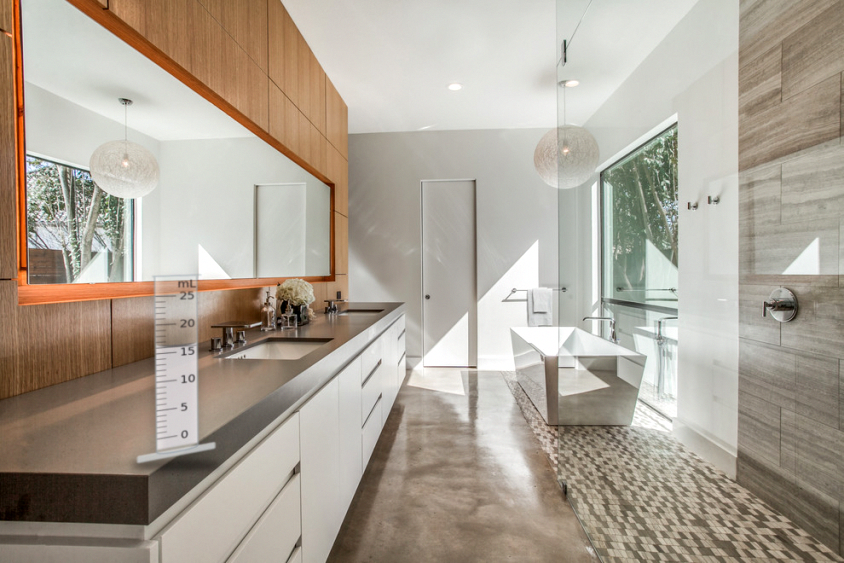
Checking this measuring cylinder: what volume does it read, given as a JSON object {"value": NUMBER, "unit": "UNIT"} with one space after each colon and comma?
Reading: {"value": 16, "unit": "mL"}
